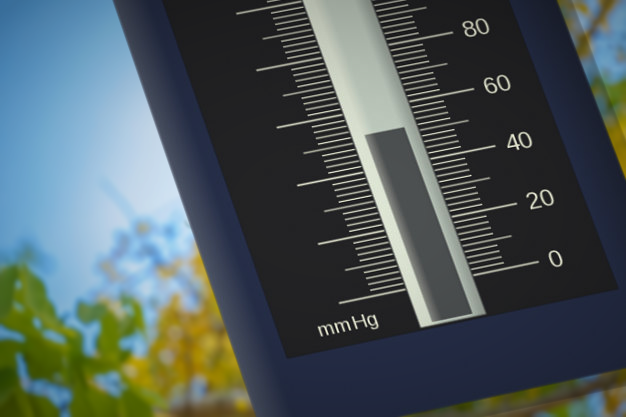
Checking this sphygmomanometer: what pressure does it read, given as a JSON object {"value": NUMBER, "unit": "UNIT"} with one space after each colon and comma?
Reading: {"value": 52, "unit": "mmHg"}
